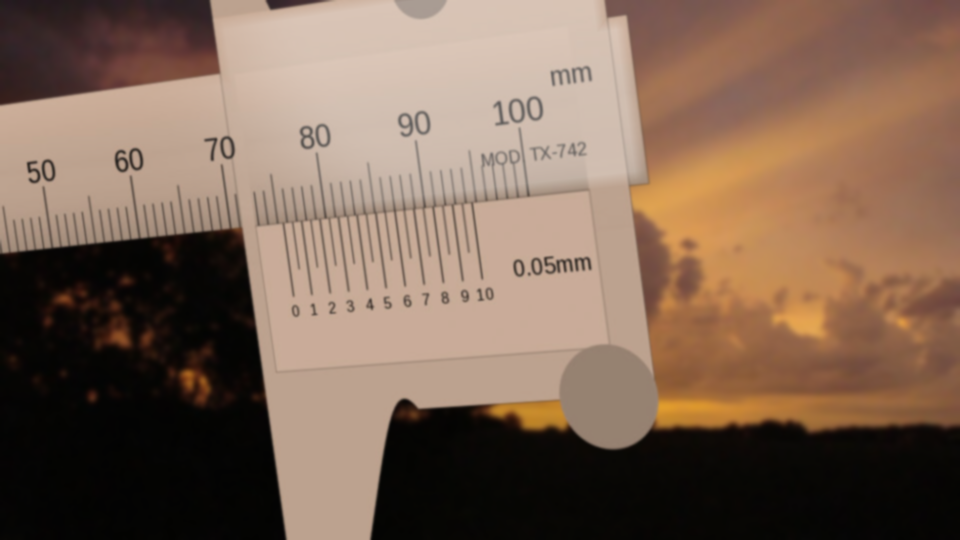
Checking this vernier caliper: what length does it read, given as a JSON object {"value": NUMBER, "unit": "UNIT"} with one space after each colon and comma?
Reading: {"value": 75.6, "unit": "mm"}
